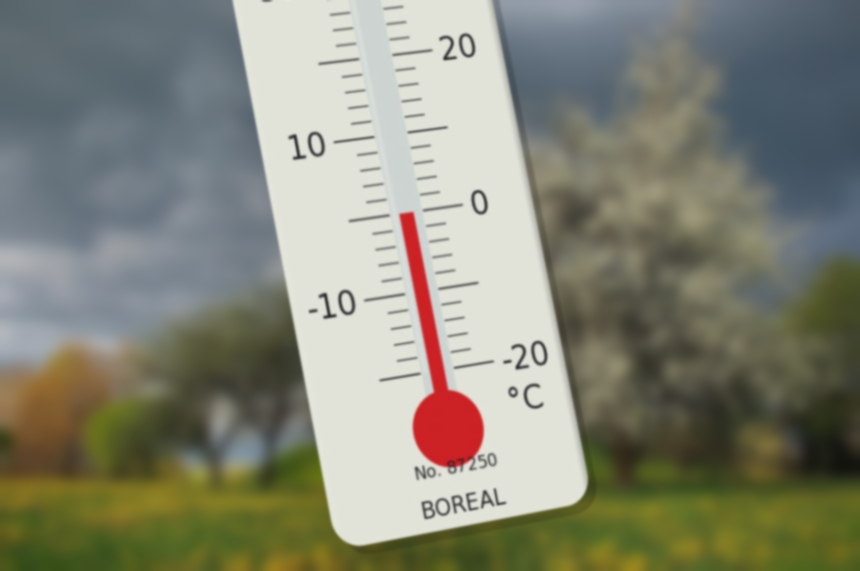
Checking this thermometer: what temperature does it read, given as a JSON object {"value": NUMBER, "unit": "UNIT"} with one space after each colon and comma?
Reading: {"value": 0, "unit": "°C"}
